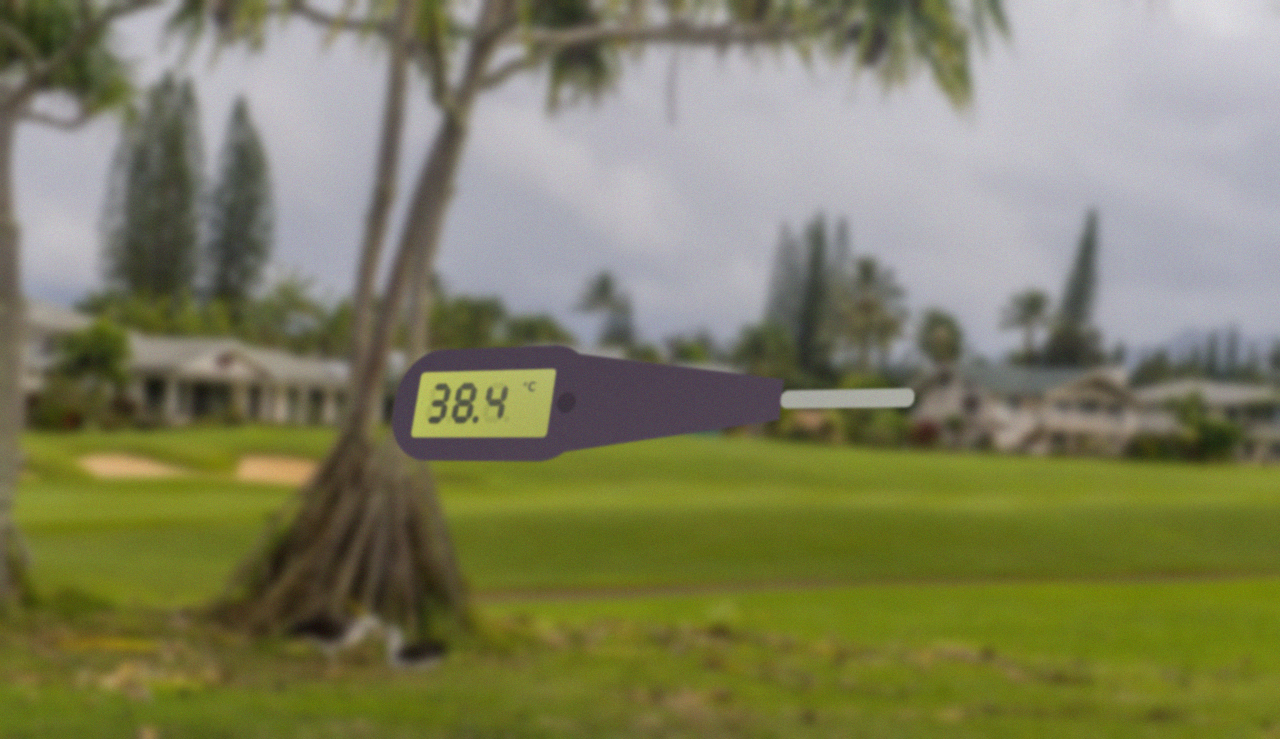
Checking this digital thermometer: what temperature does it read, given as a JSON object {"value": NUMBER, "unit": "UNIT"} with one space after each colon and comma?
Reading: {"value": 38.4, "unit": "°C"}
